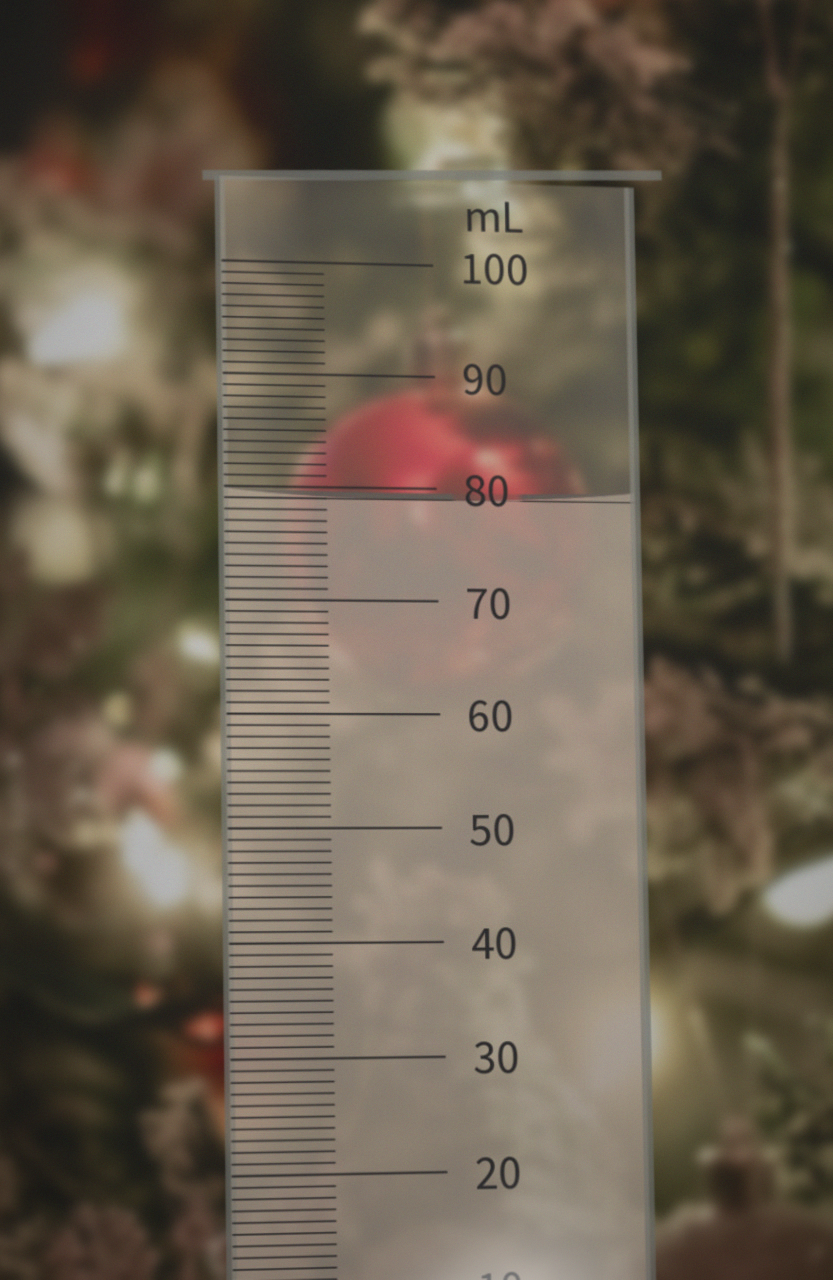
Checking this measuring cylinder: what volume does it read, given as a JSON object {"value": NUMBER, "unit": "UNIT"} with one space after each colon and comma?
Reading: {"value": 79, "unit": "mL"}
